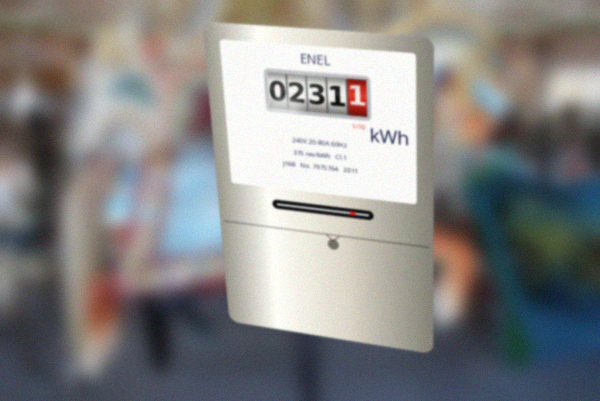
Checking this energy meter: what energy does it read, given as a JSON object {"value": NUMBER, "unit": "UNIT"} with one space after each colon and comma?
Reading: {"value": 231.1, "unit": "kWh"}
